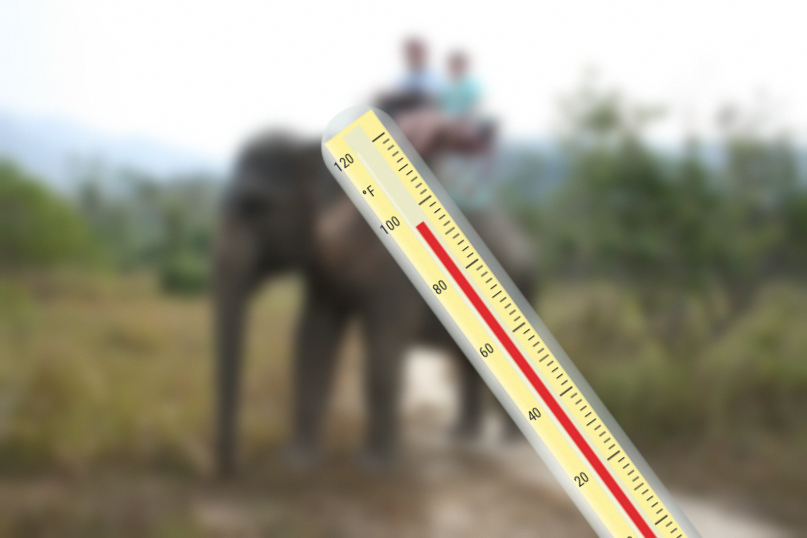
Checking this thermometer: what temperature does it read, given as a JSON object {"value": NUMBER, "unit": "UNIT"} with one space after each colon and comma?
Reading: {"value": 96, "unit": "°F"}
